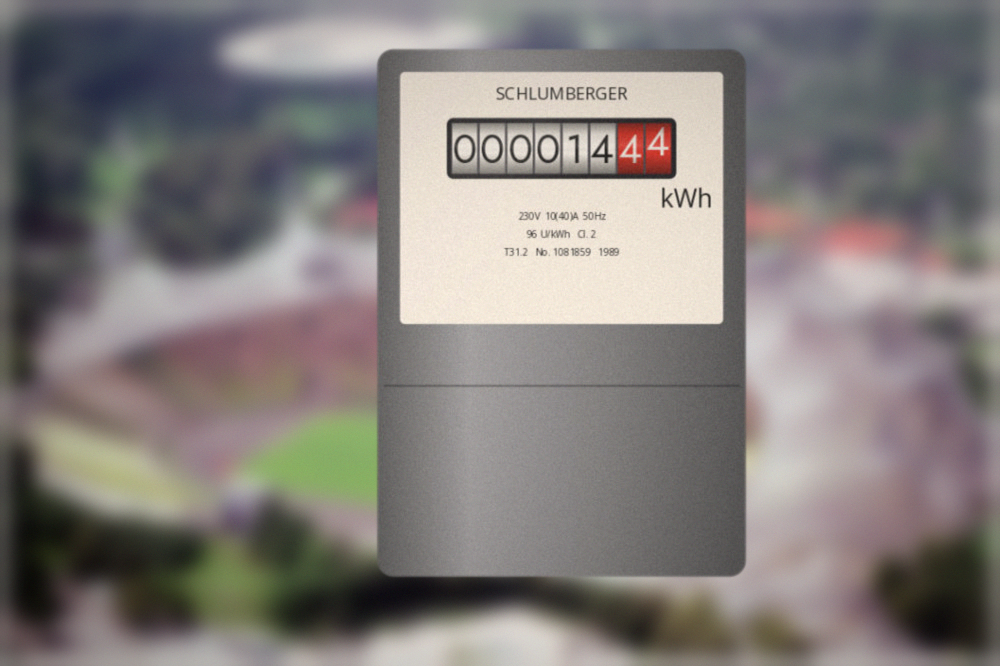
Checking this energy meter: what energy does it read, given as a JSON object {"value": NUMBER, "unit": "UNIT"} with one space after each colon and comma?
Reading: {"value": 14.44, "unit": "kWh"}
